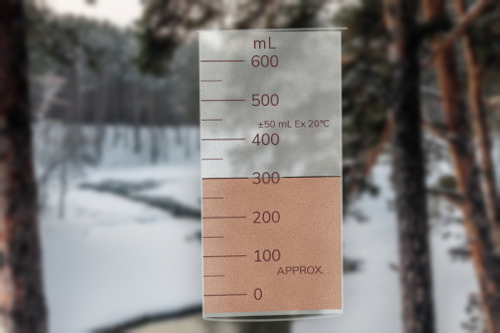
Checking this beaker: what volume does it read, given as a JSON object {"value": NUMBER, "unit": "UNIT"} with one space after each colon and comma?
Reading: {"value": 300, "unit": "mL"}
